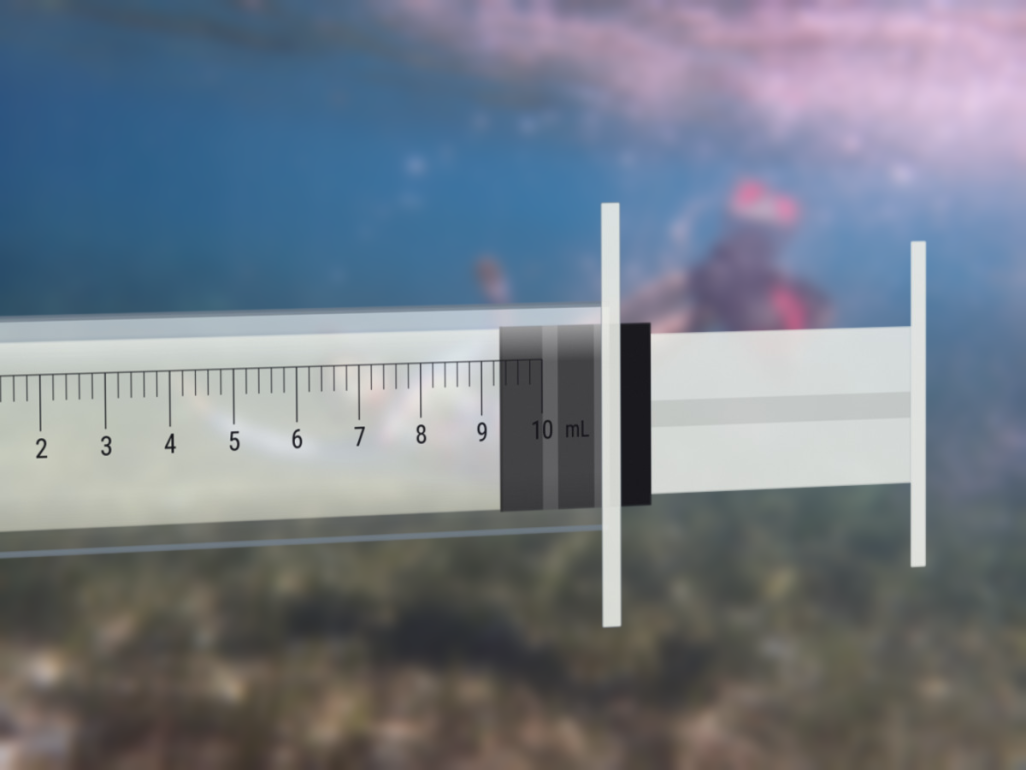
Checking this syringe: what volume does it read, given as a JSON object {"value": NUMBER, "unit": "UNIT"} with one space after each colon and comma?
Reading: {"value": 9.3, "unit": "mL"}
